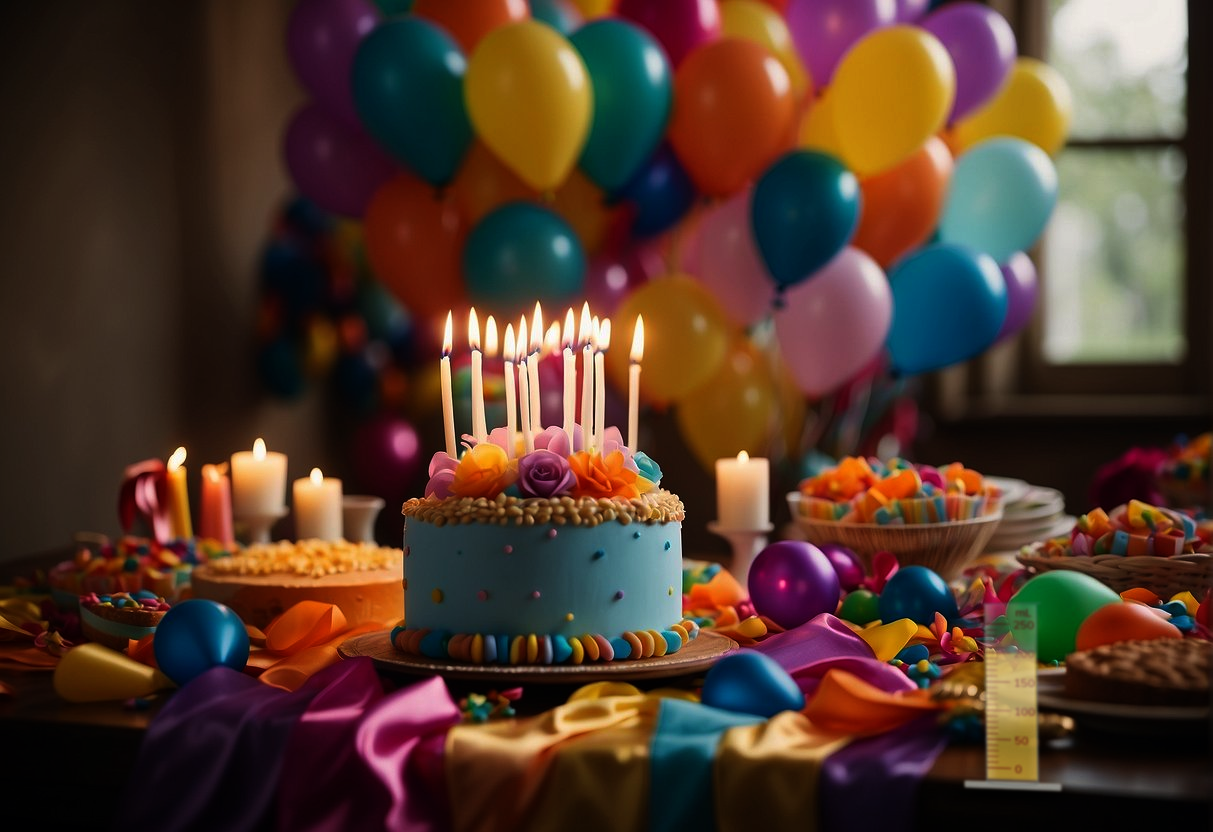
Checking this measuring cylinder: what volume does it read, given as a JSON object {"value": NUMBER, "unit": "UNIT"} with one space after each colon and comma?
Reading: {"value": 200, "unit": "mL"}
